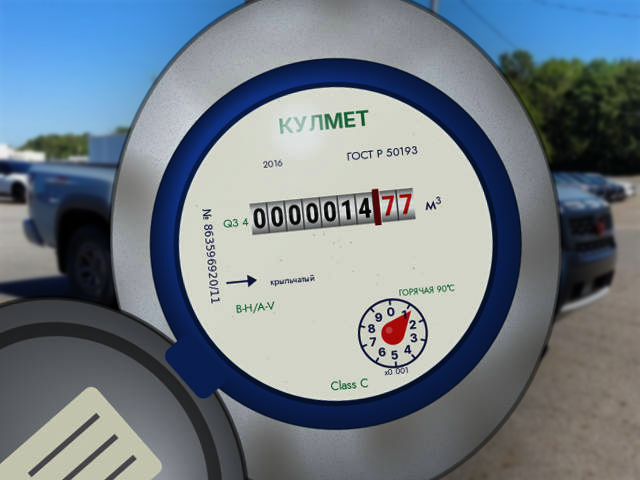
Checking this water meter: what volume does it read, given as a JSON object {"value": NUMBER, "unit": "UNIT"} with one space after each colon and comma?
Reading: {"value": 14.771, "unit": "m³"}
